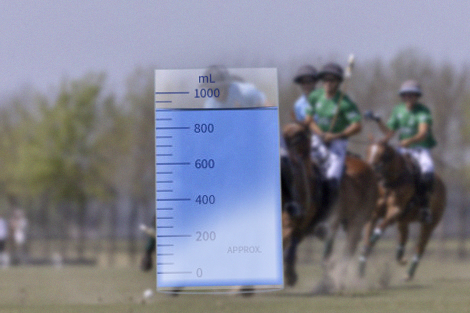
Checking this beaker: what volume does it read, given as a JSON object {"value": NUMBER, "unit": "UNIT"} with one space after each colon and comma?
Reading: {"value": 900, "unit": "mL"}
